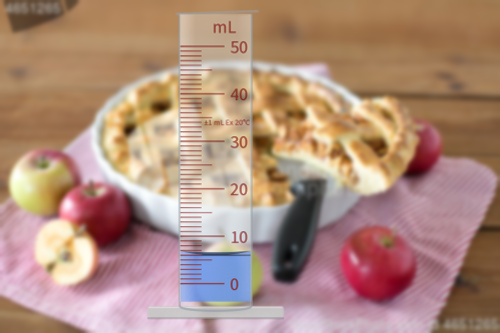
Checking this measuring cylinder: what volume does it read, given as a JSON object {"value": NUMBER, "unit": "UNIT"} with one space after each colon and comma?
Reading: {"value": 6, "unit": "mL"}
